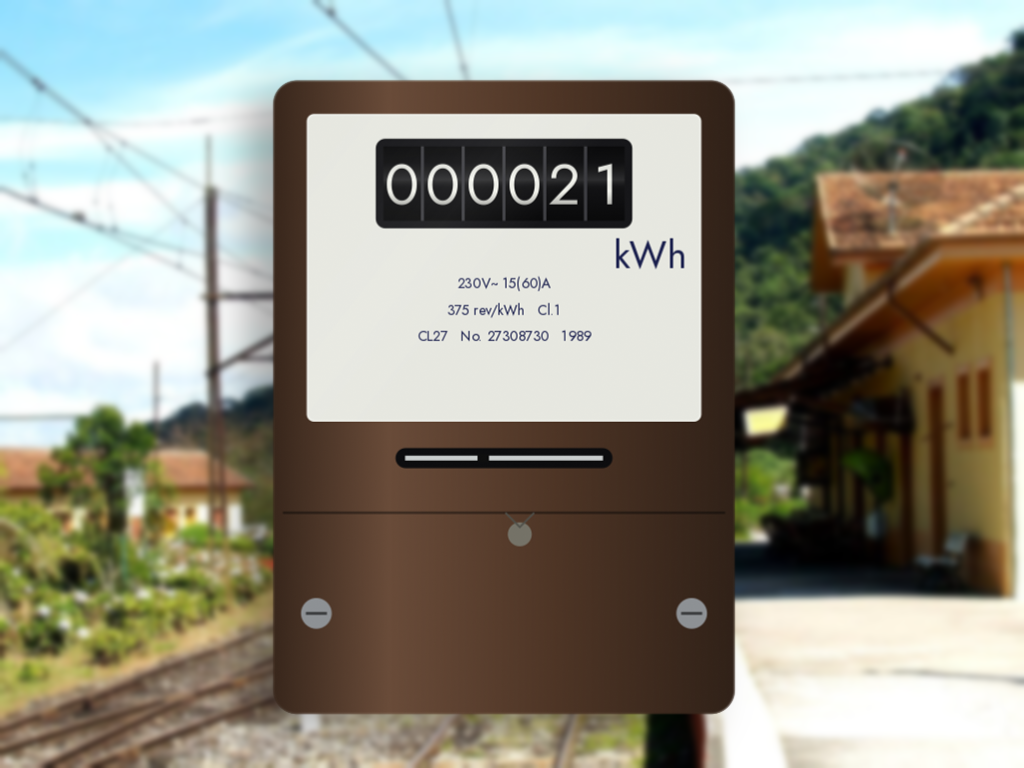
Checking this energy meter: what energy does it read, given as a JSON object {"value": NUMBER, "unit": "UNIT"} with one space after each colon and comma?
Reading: {"value": 21, "unit": "kWh"}
